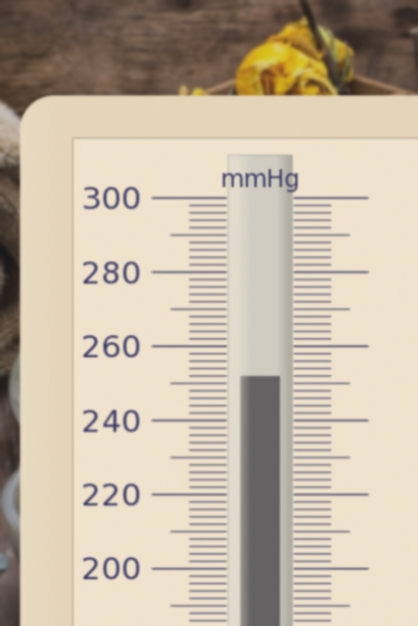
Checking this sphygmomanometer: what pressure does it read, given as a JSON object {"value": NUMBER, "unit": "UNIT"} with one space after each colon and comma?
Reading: {"value": 252, "unit": "mmHg"}
